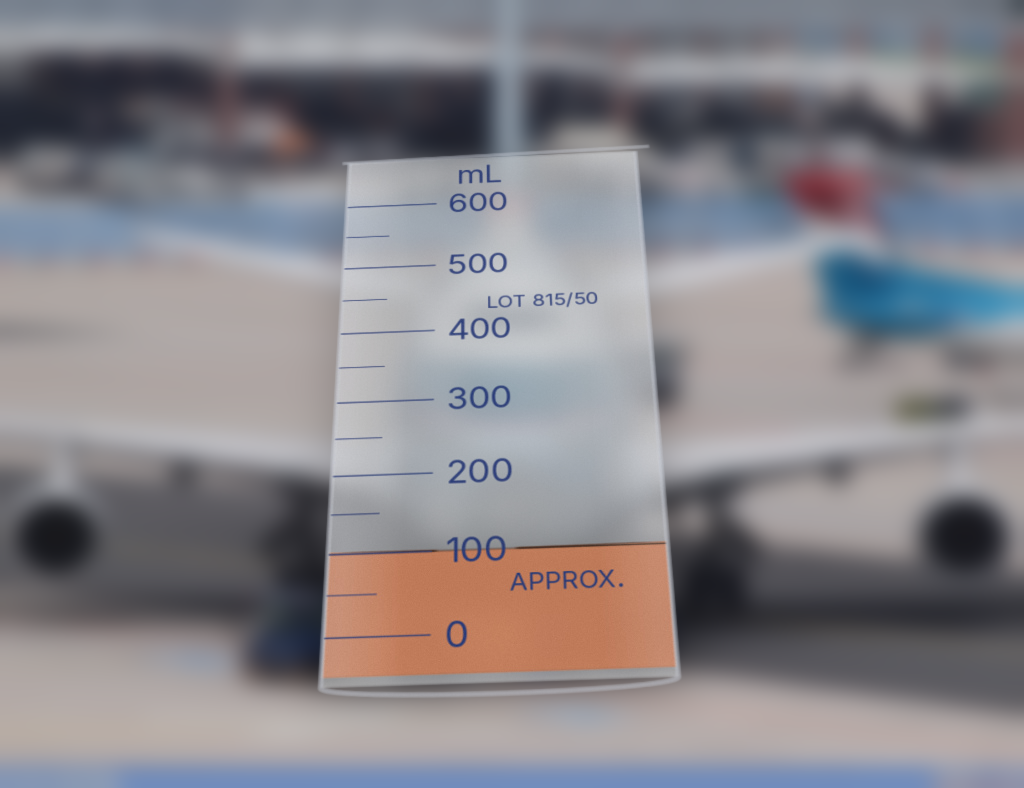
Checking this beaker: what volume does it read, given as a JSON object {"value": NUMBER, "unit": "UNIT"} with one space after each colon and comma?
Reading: {"value": 100, "unit": "mL"}
